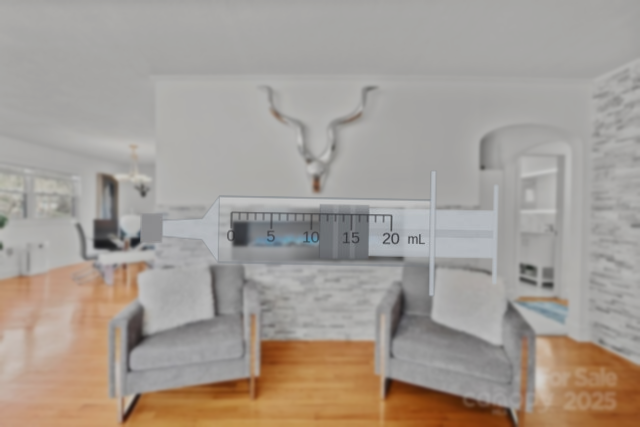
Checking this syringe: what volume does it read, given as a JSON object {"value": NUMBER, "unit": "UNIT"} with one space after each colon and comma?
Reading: {"value": 11, "unit": "mL"}
